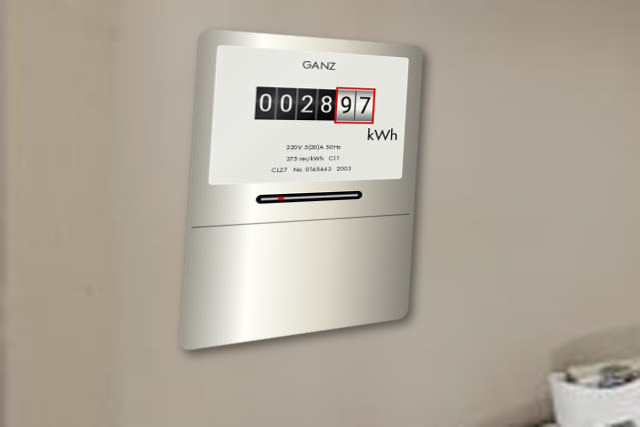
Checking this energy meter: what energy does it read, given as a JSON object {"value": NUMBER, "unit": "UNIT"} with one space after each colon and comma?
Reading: {"value": 28.97, "unit": "kWh"}
